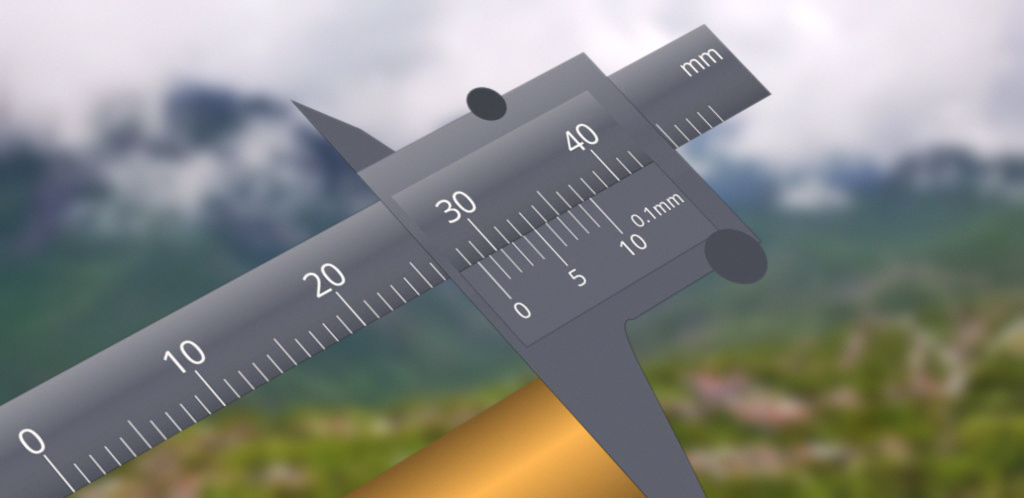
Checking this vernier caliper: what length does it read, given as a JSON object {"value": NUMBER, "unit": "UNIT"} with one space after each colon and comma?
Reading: {"value": 28.5, "unit": "mm"}
